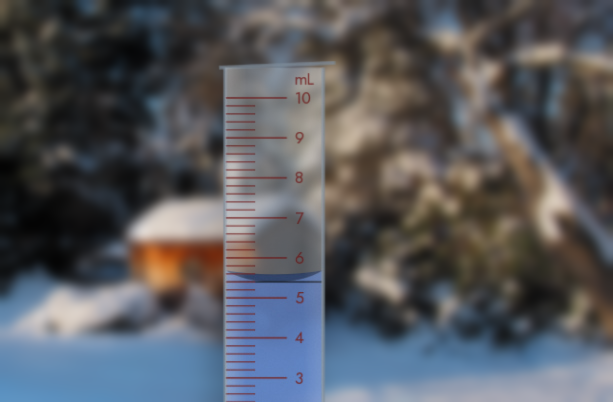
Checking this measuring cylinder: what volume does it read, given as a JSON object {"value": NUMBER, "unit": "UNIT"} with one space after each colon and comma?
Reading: {"value": 5.4, "unit": "mL"}
